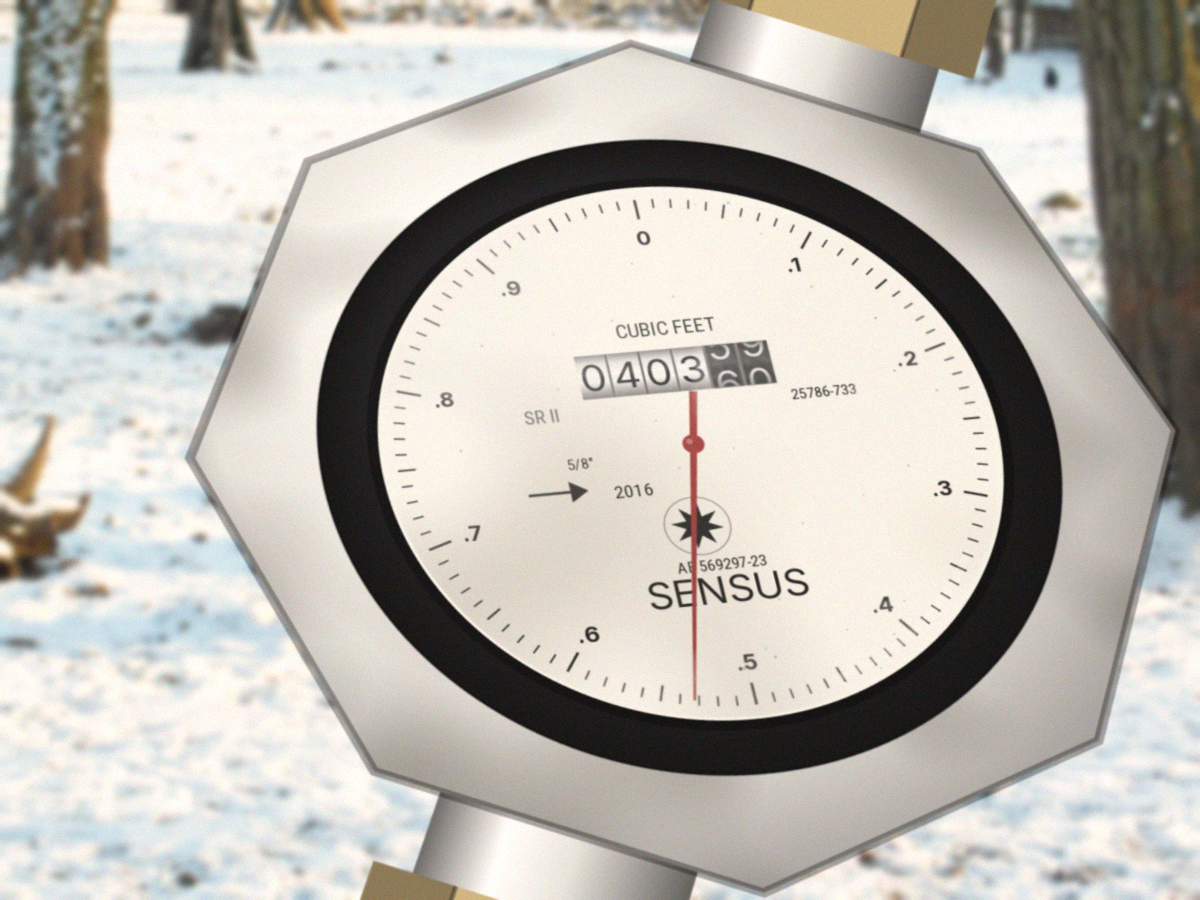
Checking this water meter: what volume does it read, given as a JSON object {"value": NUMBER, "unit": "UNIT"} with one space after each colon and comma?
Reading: {"value": 40359.53, "unit": "ft³"}
